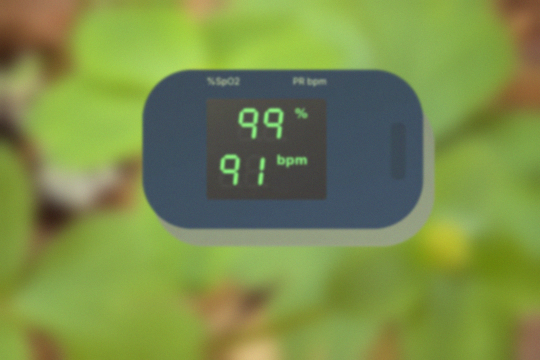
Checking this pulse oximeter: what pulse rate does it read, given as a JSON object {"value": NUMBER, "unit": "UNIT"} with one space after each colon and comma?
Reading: {"value": 91, "unit": "bpm"}
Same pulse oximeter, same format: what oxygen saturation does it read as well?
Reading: {"value": 99, "unit": "%"}
